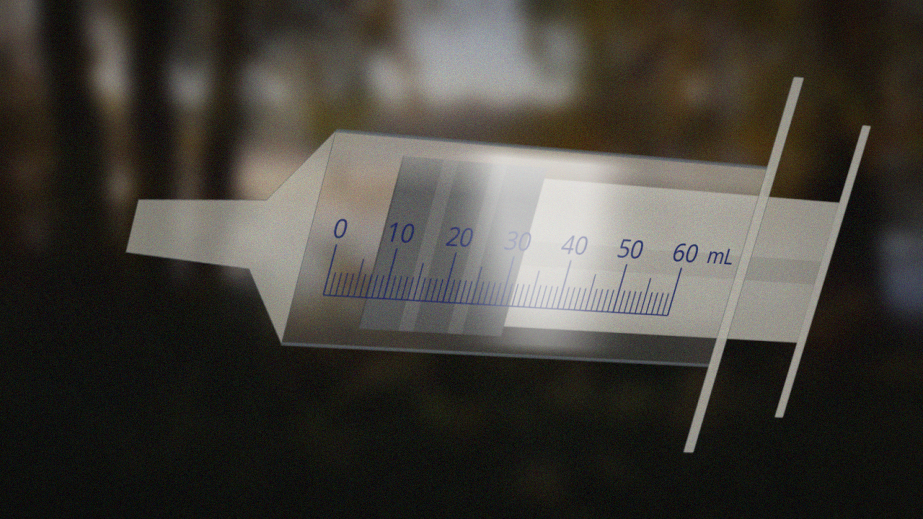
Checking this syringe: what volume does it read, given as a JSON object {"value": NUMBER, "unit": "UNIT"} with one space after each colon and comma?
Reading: {"value": 7, "unit": "mL"}
